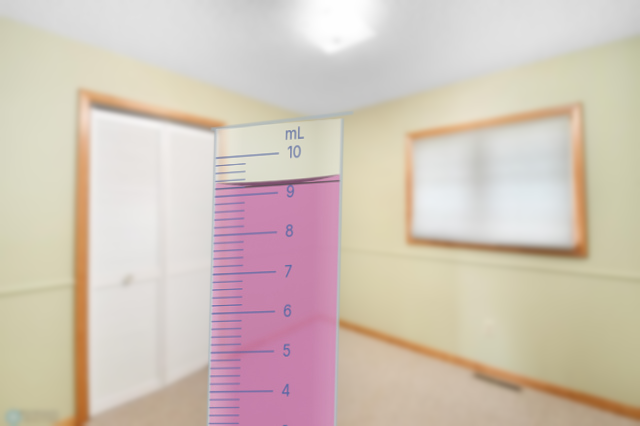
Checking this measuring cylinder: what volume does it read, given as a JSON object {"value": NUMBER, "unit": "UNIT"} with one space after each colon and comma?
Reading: {"value": 9.2, "unit": "mL"}
